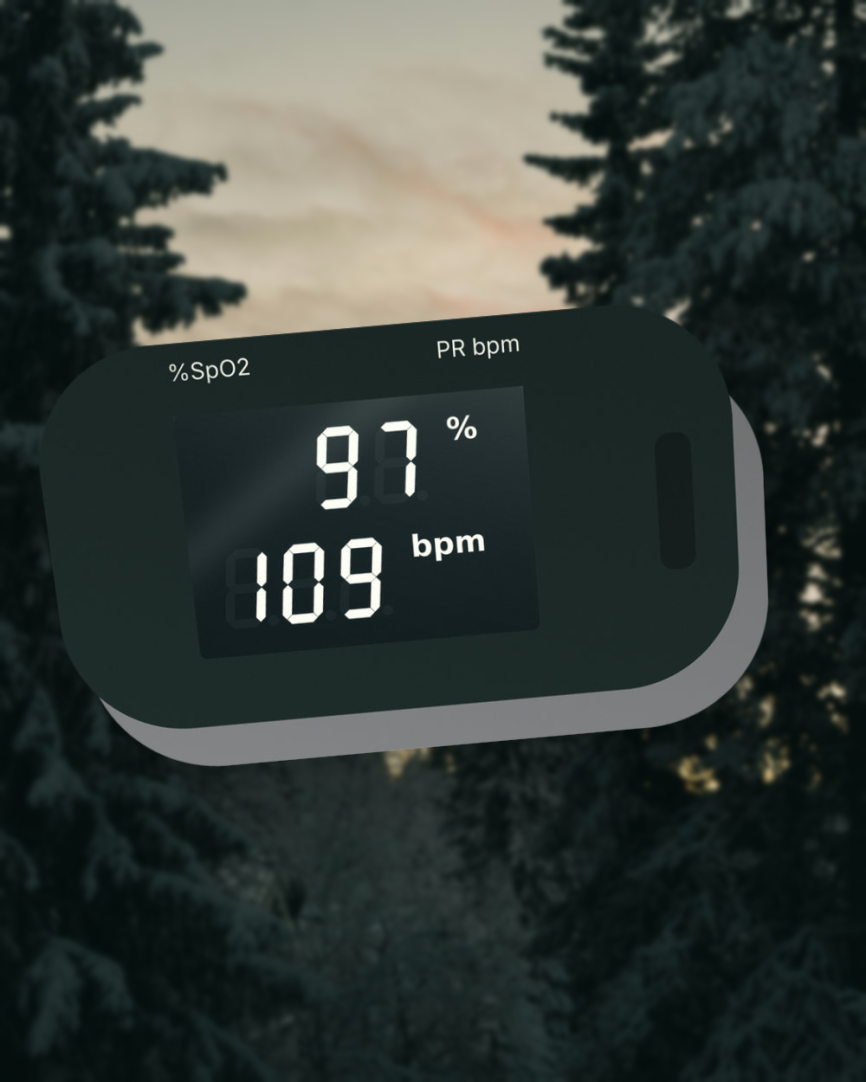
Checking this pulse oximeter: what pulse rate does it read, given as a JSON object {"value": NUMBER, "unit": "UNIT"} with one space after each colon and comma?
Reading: {"value": 109, "unit": "bpm"}
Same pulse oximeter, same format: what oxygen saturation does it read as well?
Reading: {"value": 97, "unit": "%"}
